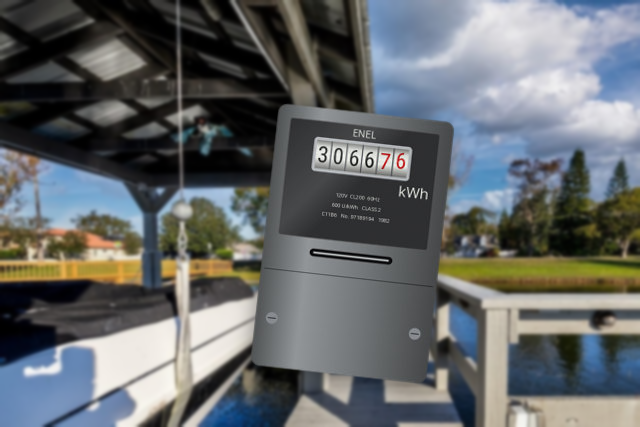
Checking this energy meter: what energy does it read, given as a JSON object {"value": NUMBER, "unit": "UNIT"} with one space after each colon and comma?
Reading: {"value": 3066.76, "unit": "kWh"}
